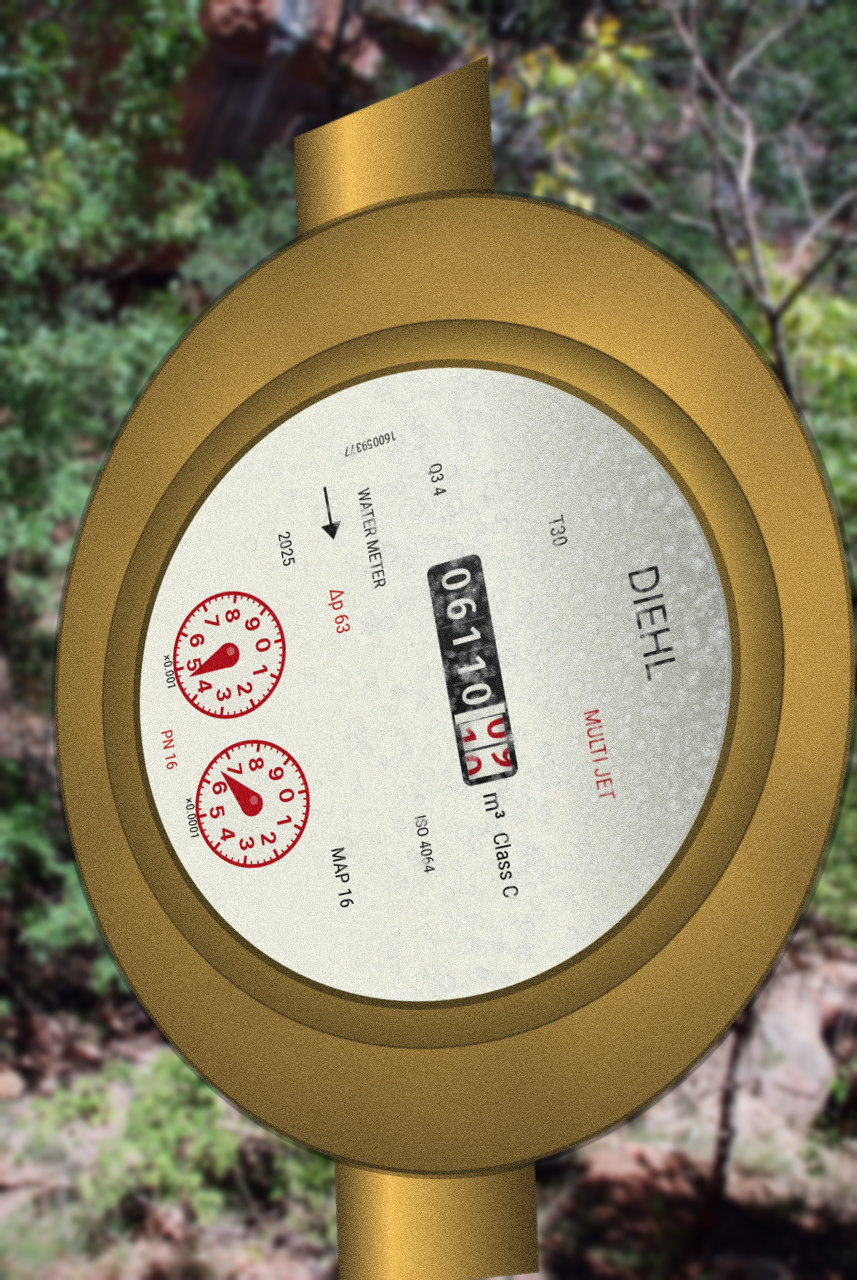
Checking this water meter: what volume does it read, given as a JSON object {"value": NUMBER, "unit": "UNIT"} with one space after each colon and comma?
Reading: {"value": 6110.0946, "unit": "m³"}
